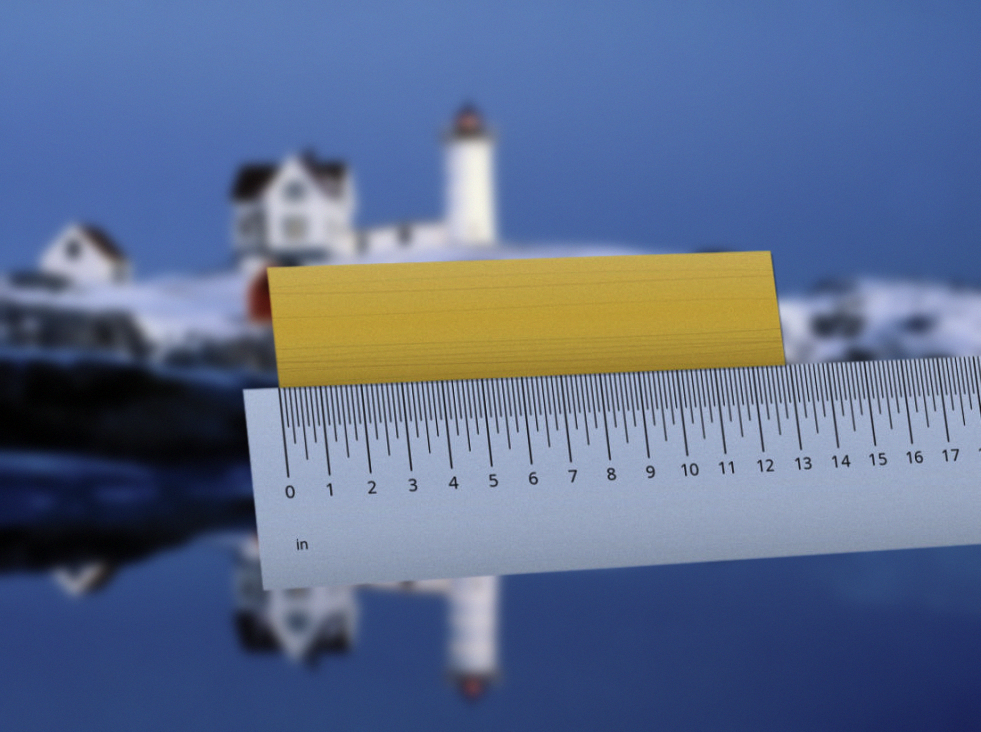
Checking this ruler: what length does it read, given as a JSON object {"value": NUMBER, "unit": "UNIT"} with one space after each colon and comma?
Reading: {"value": 12.875, "unit": "in"}
